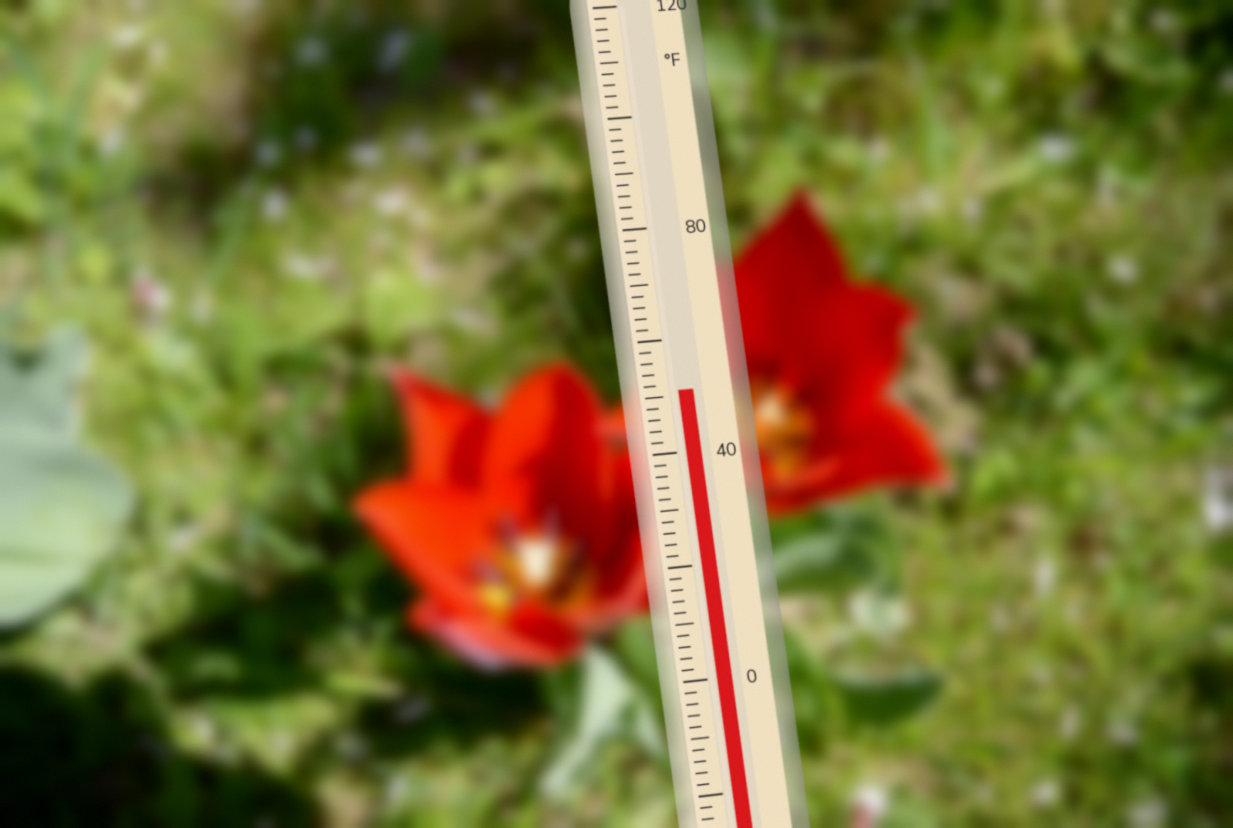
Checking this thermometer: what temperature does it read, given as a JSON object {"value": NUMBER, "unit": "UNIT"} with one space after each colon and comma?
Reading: {"value": 51, "unit": "°F"}
